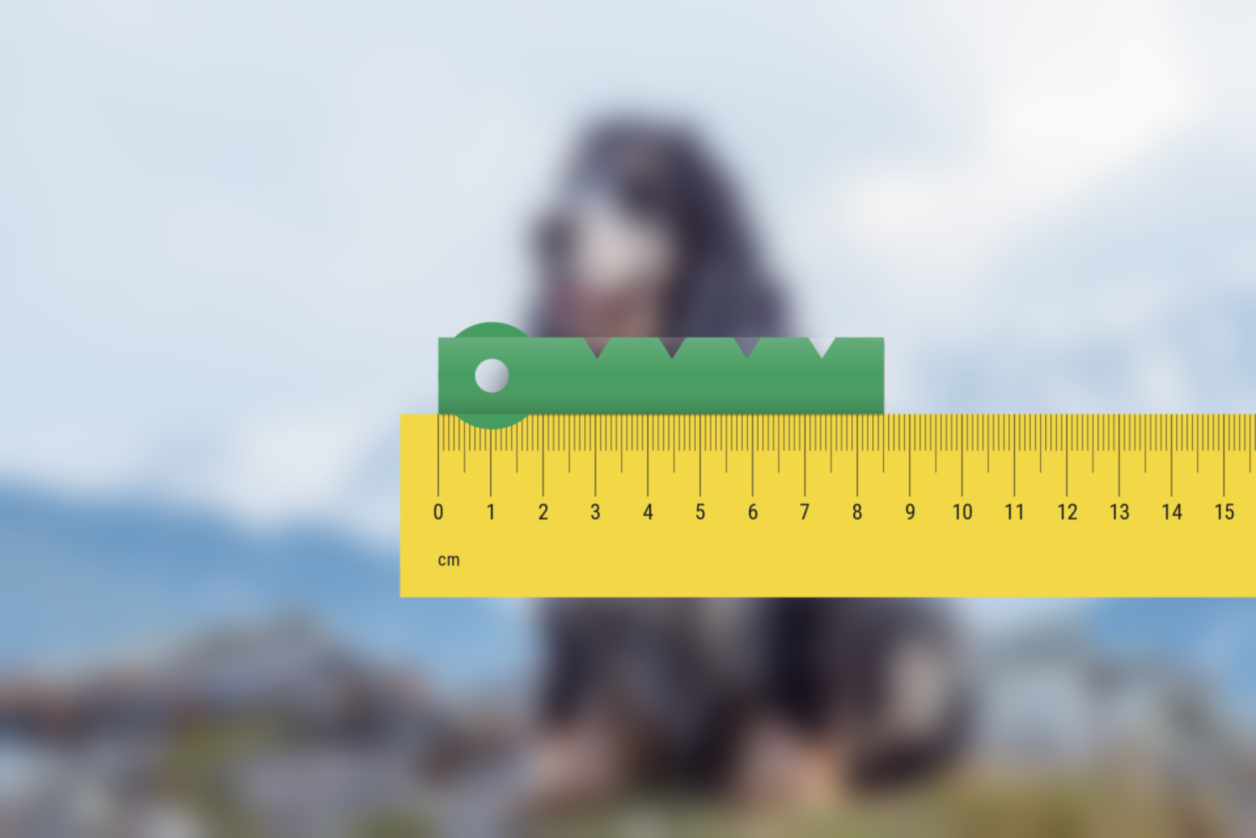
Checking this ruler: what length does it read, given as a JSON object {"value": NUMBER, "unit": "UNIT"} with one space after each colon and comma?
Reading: {"value": 8.5, "unit": "cm"}
